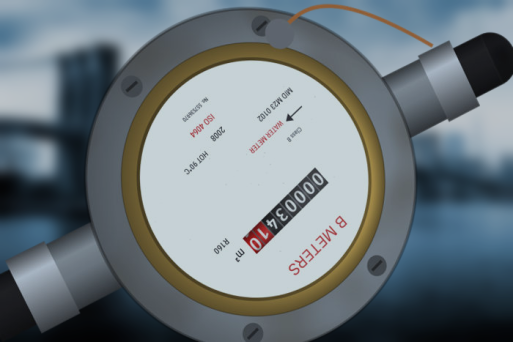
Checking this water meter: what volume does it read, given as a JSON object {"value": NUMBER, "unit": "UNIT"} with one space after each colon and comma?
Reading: {"value": 34.10, "unit": "m³"}
